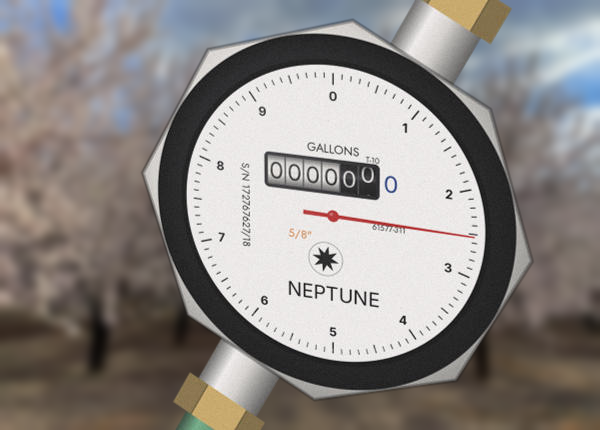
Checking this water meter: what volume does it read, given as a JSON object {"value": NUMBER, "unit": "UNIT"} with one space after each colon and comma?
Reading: {"value": 2.5, "unit": "gal"}
